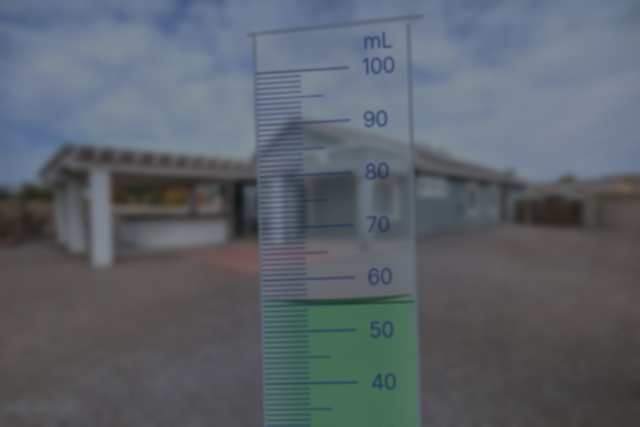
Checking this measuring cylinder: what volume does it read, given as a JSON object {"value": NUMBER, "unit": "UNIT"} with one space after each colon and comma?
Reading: {"value": 55, "unit": "mL"}
